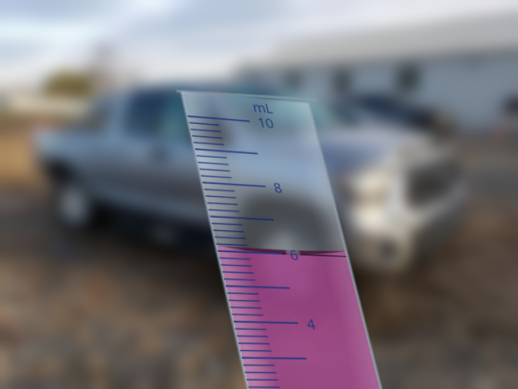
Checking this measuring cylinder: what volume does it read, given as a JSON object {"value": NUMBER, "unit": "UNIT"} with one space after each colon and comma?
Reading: {"value": 6, "unit": "mL"}
